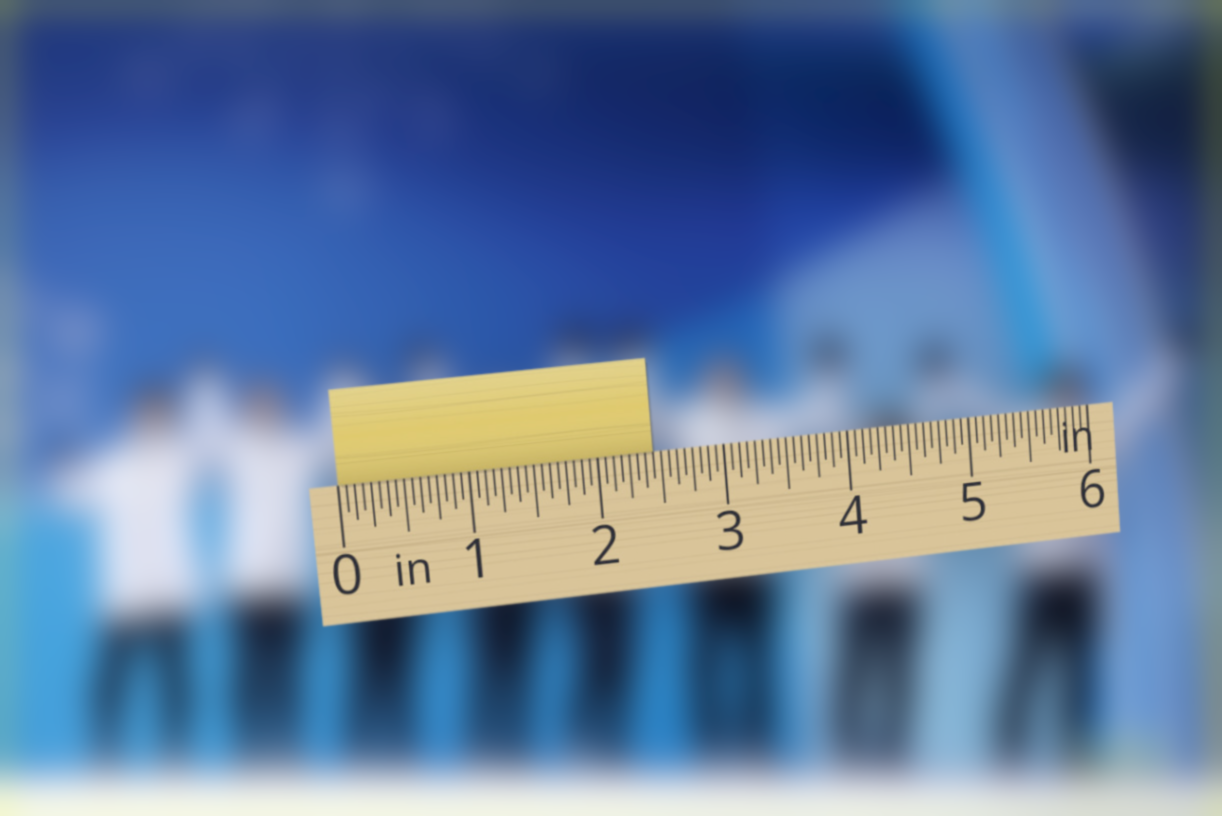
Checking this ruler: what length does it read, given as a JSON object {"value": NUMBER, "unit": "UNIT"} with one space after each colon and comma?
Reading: {"value": 2.4375, "unit": "in"}
